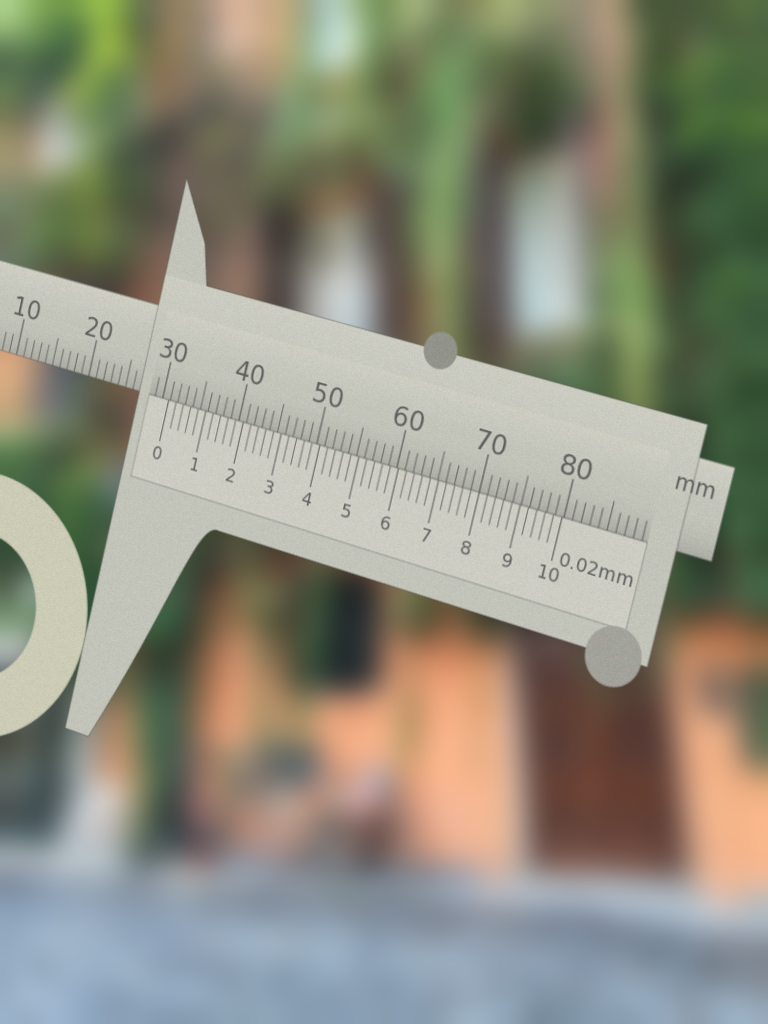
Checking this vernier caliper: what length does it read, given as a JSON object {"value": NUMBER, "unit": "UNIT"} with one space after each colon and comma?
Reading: {"value": 30.8, "unit": "mm"}
